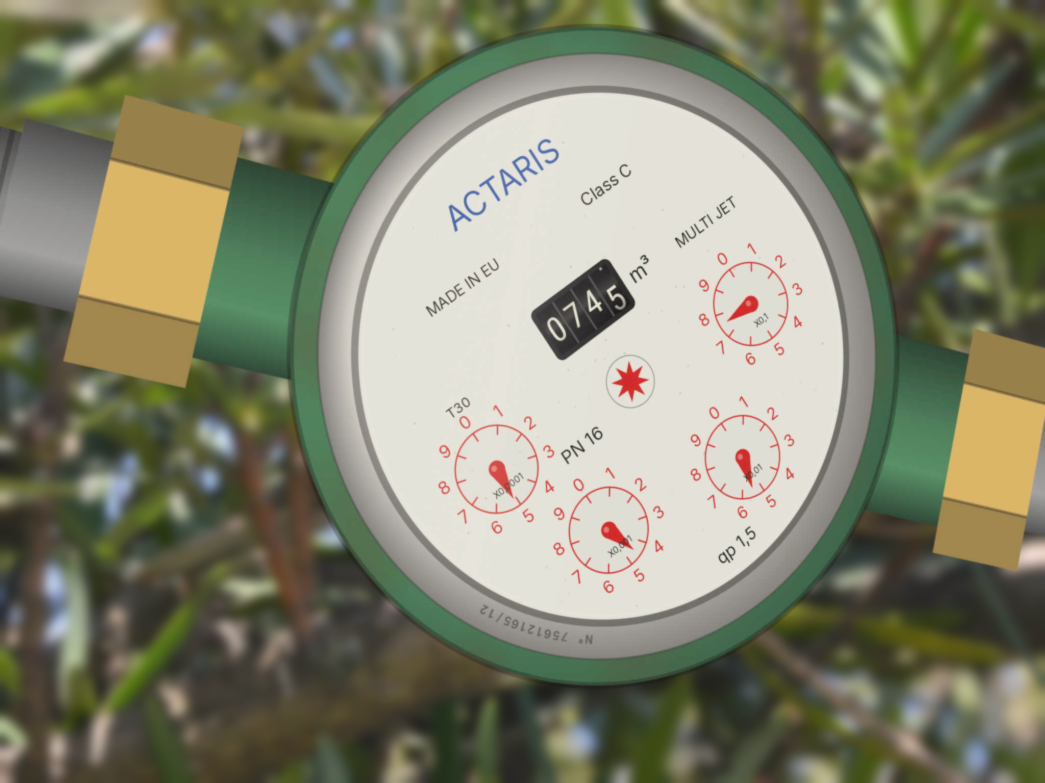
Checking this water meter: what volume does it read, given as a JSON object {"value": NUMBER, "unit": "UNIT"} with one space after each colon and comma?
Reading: {"value": 744.7545, "unit": "m³"}
